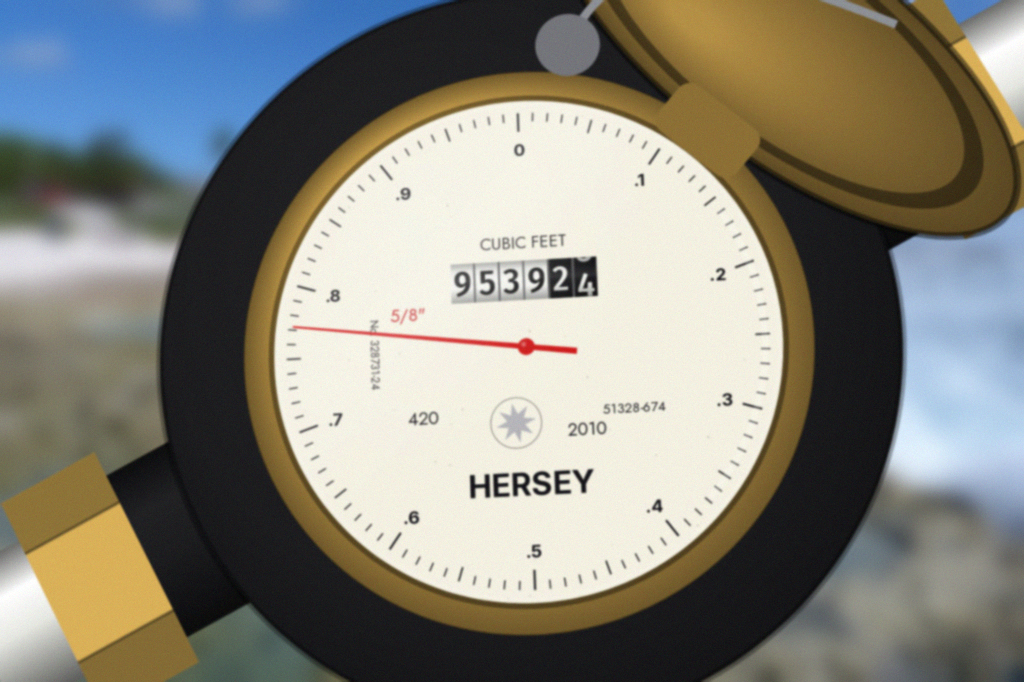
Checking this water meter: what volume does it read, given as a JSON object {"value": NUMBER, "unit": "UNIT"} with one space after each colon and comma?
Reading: {"value": 953923.77, "unit": "ft³"}
